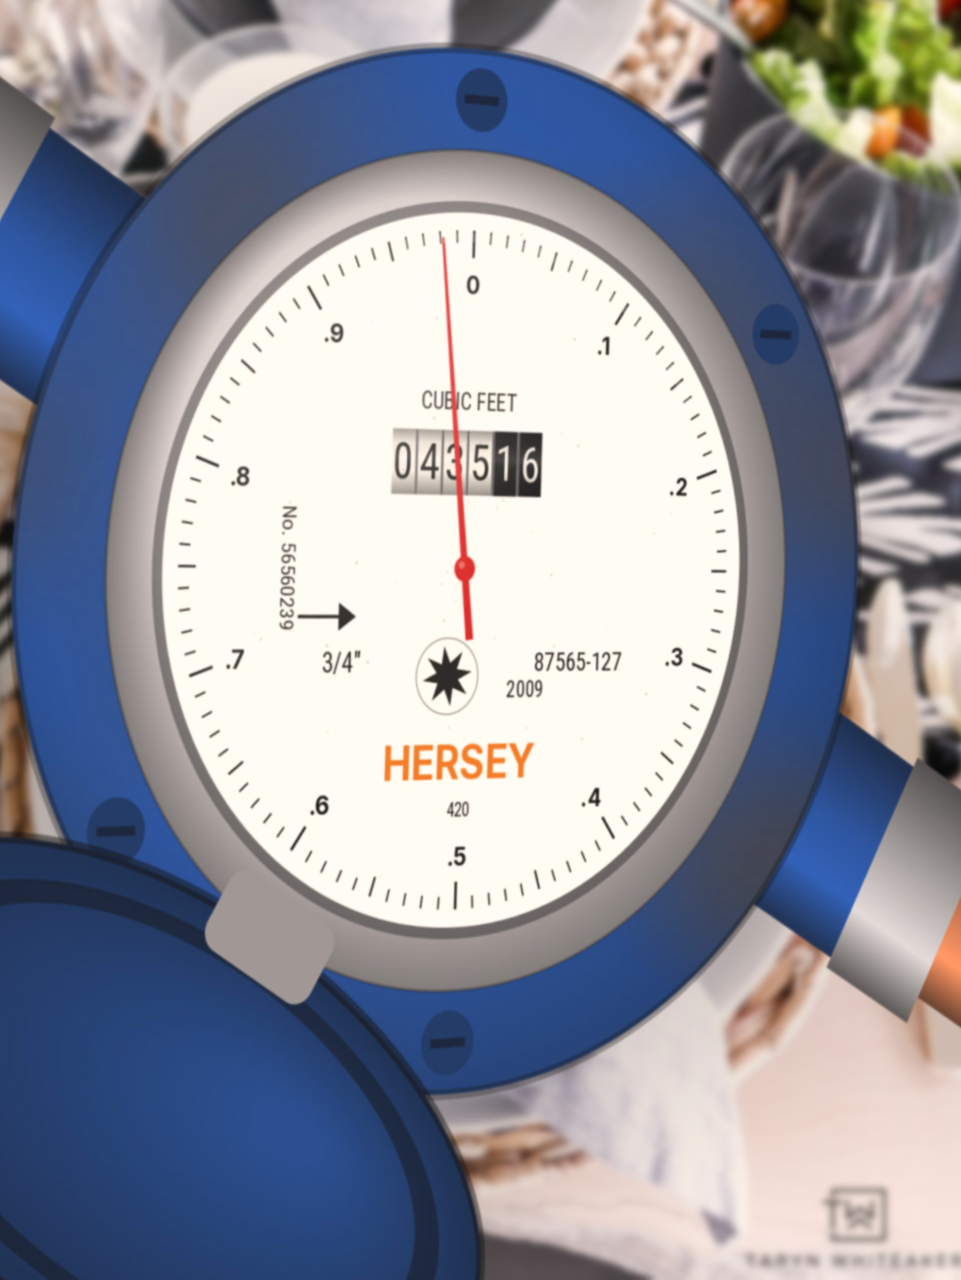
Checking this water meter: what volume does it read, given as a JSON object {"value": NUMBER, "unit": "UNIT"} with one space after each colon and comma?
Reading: {"value": 43515.98, "unit": "ft³"}
